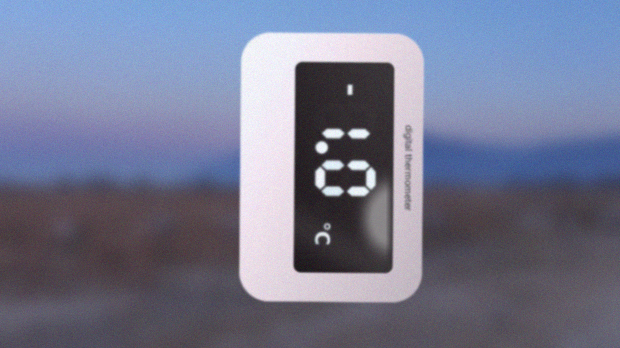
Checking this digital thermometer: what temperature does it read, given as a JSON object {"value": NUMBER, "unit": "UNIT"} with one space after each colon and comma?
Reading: {"value": -1.0, "unit": "°C"}
